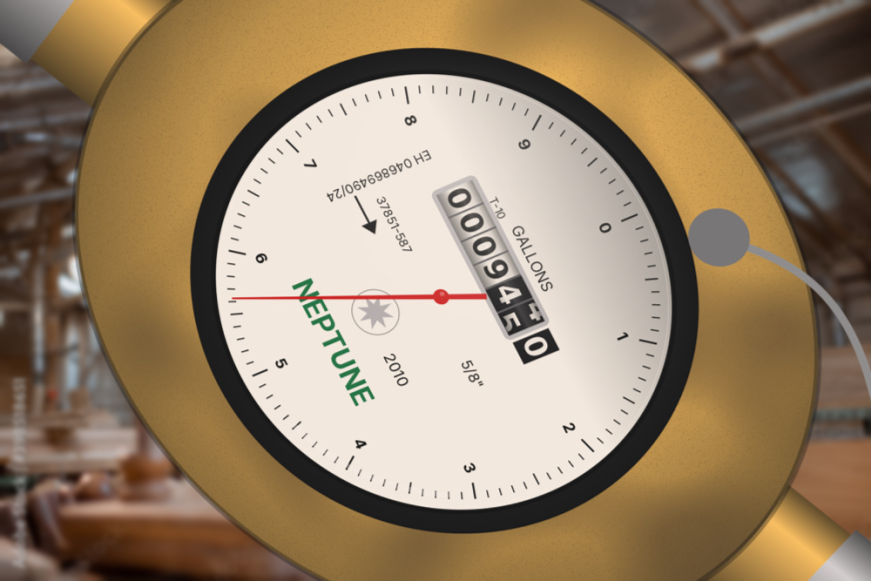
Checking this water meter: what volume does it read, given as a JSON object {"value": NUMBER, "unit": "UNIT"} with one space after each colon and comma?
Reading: {"value": 9445.6, "unit": "gal"}
